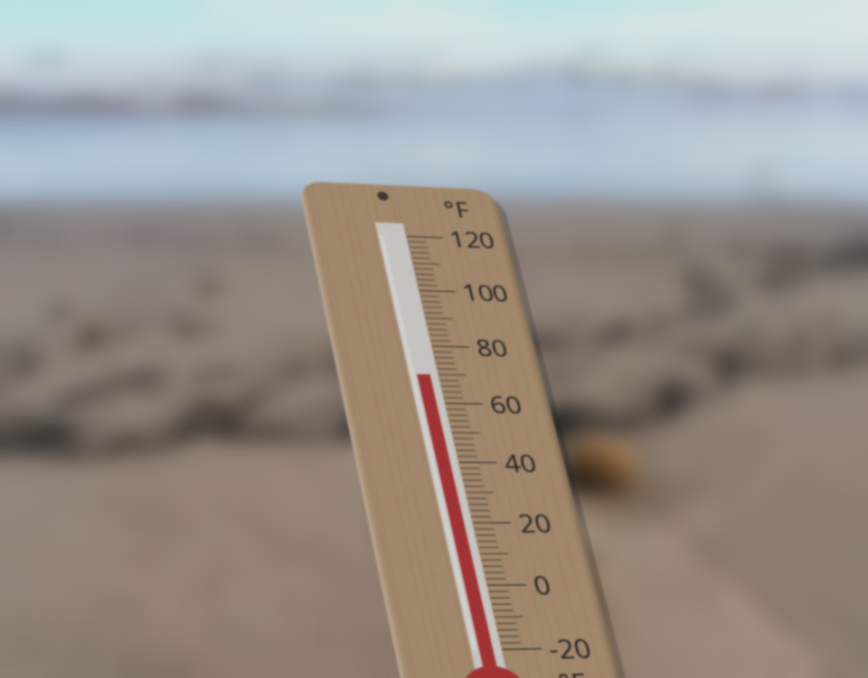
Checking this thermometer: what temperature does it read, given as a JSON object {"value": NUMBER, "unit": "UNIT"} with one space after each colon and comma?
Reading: {"value": 70, "unit": "°F"}
